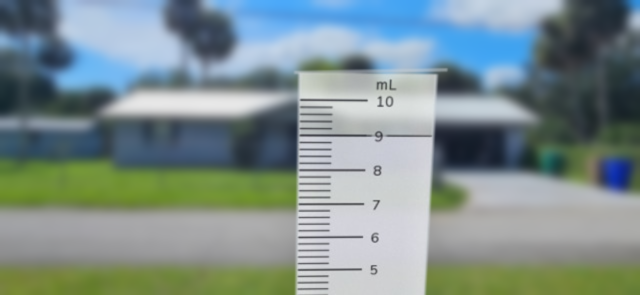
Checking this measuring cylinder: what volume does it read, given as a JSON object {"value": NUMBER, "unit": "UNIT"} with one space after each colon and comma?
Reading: {"value": 9, "unit": "mL"}
